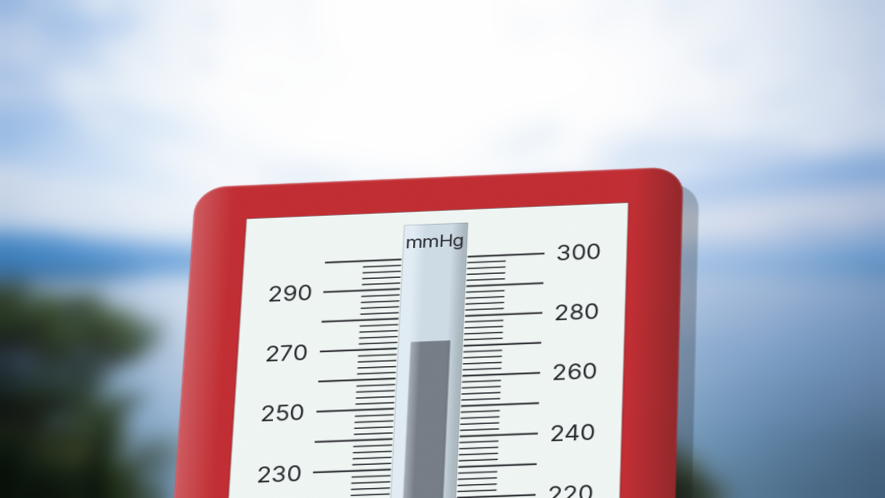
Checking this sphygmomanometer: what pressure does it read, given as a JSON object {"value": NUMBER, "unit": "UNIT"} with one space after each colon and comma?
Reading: {"value": 272, "unit": "mmHg"}
